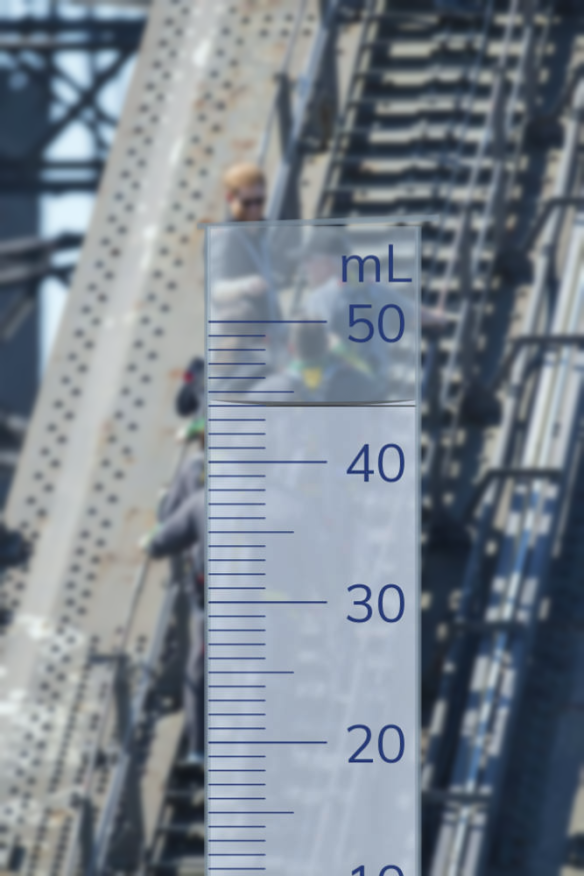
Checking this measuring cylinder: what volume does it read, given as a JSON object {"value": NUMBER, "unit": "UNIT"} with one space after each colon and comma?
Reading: {"value": 44, "unit": "mL"}
